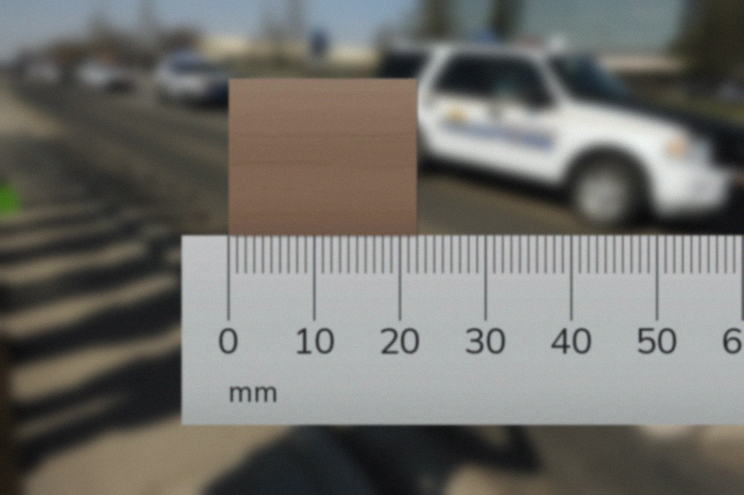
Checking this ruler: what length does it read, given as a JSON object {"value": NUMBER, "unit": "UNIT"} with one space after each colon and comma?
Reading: {"value": 22, "unit": "mm"}
